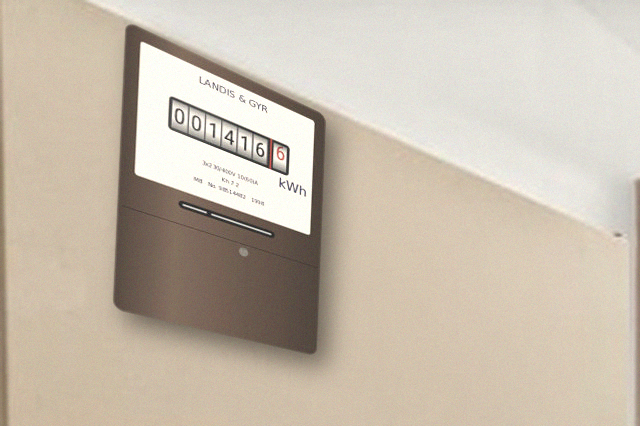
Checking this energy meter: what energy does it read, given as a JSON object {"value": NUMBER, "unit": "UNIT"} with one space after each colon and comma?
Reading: {"value": 1416.6, "unit": "kWh"}
